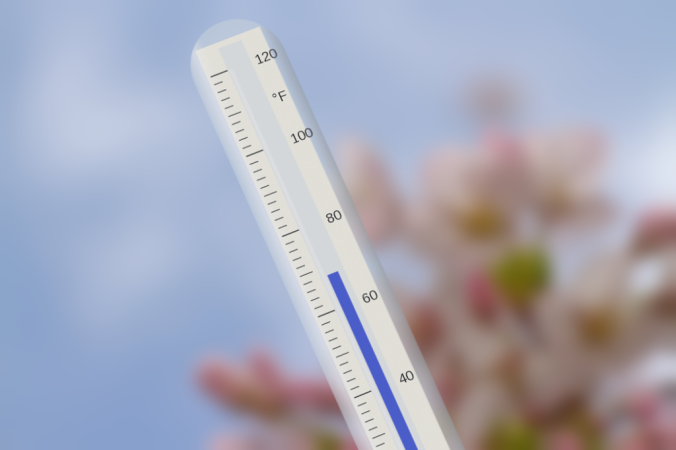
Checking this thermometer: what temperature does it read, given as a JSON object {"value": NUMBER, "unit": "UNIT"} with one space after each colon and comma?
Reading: {"value": 68, "unit": "°F"}
